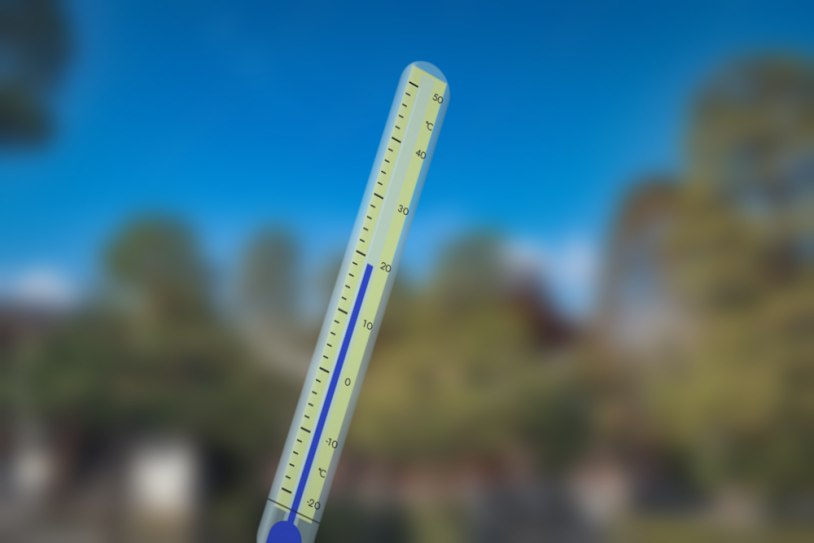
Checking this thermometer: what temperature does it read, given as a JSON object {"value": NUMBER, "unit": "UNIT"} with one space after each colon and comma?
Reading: {"value": 19, "unit": "°C"}
